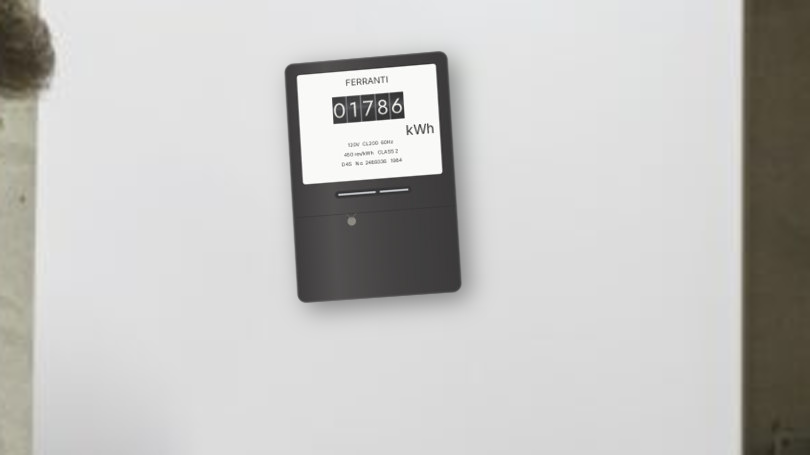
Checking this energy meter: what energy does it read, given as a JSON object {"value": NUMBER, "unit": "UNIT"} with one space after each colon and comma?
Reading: {"value": 1786, "unit": "kWh"}
